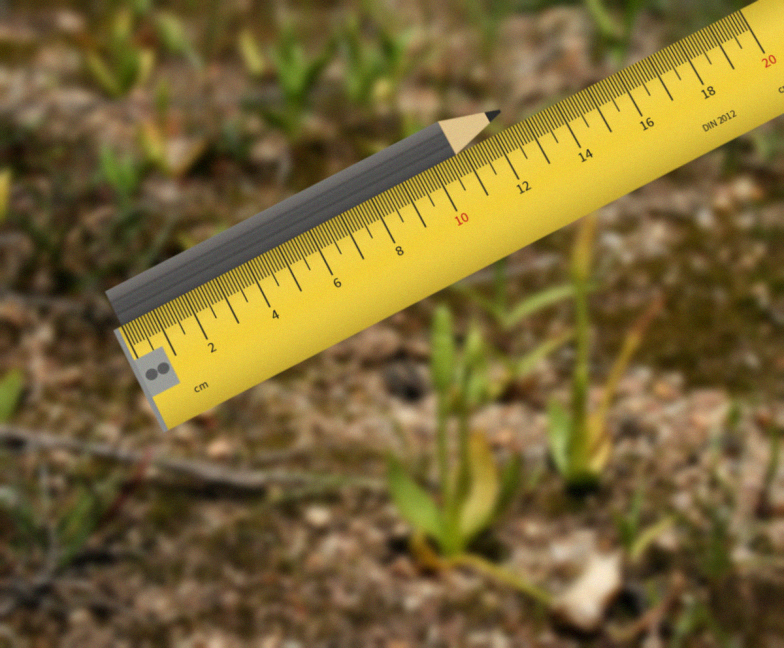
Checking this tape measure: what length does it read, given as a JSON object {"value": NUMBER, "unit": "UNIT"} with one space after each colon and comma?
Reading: {"value": 12.5, "unit": "cm"}
